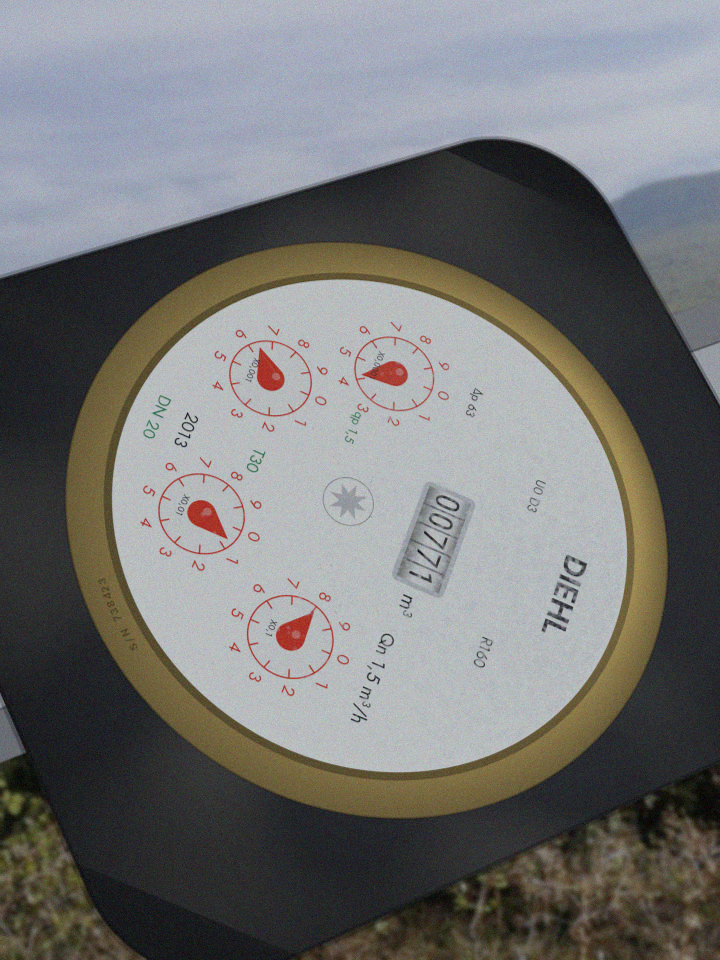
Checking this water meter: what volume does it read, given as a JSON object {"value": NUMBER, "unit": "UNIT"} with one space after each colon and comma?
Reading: {"value": 771.8064, "unit": "m³"}
